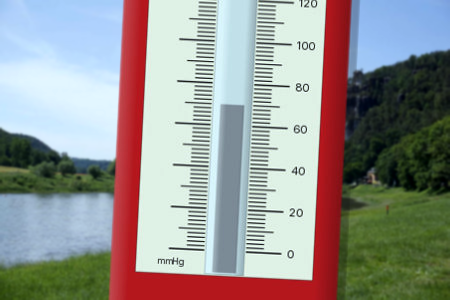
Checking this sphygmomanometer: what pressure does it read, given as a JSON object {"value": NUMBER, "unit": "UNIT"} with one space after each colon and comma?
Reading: {"value": 70, "unit": "mmHg"}
